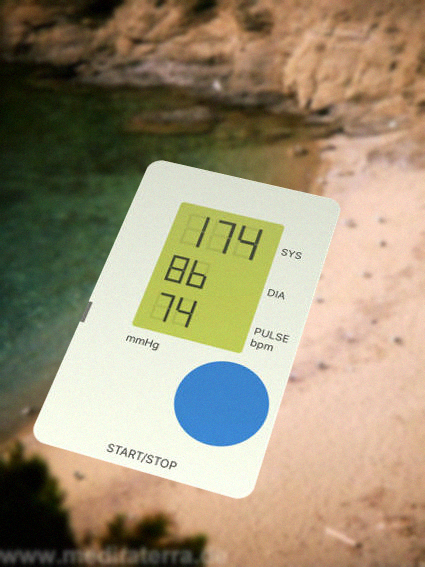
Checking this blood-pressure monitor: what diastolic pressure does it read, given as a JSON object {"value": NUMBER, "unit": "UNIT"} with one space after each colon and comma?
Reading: {"value": 86, "unit": "mmHg"}
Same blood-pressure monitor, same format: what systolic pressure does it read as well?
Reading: {"value": 174, "unit": "mmHg"}
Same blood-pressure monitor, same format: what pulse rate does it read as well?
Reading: {"value": 74, "unit": "bpm"}
